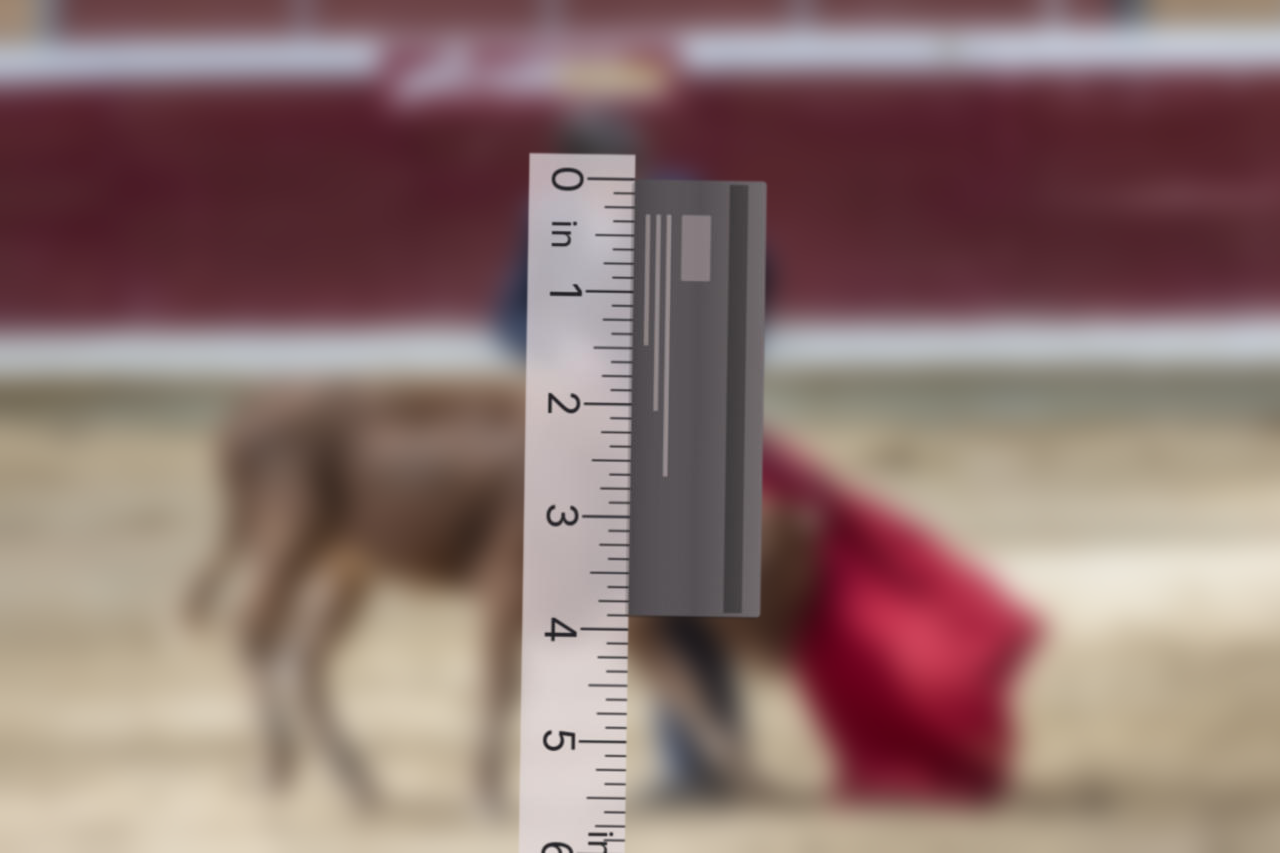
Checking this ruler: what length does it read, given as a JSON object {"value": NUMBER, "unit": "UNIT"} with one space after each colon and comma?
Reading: {"value": 3.875, "unit": "in"}
